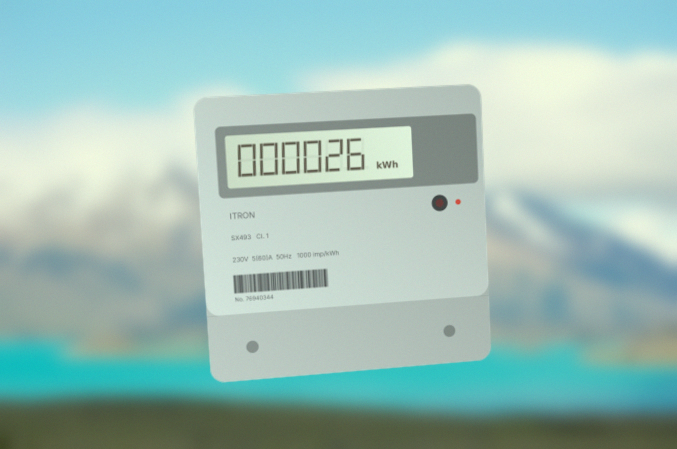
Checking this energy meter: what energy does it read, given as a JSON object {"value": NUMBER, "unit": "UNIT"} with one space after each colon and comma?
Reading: {"value": 26, "unit": "kWh"}
